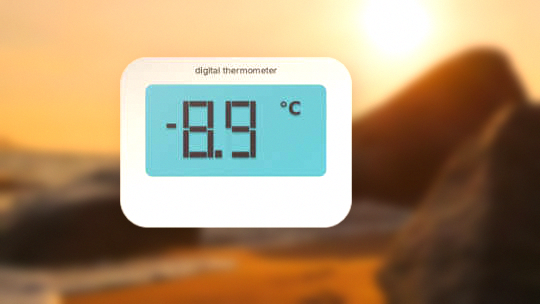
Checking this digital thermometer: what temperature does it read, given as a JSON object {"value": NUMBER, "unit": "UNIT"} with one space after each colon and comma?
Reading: {"value": -8.9, "unit": "°C"}
